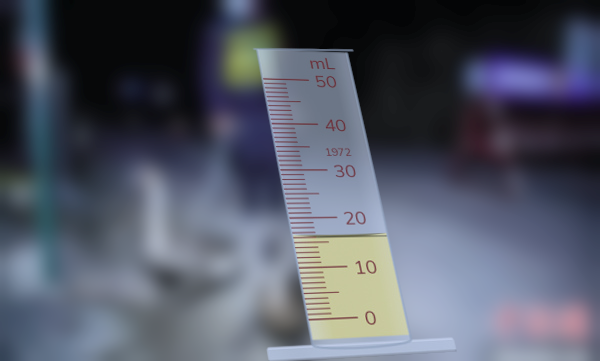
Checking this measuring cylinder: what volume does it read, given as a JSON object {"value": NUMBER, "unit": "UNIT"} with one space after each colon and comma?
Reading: {"value": 16, "unit": "mL"}
